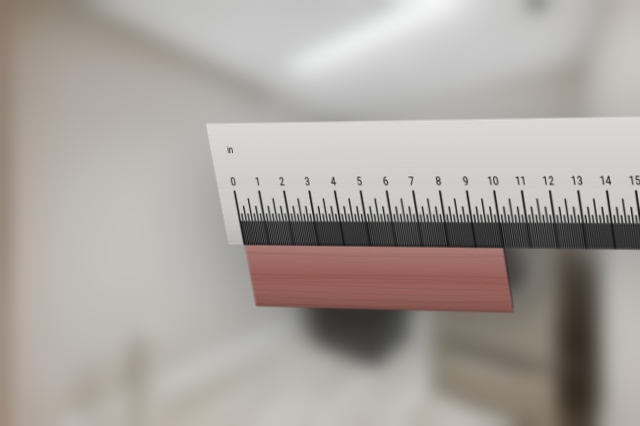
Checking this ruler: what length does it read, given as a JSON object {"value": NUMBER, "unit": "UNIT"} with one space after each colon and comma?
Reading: {"value": 10, "unit": "in"}
